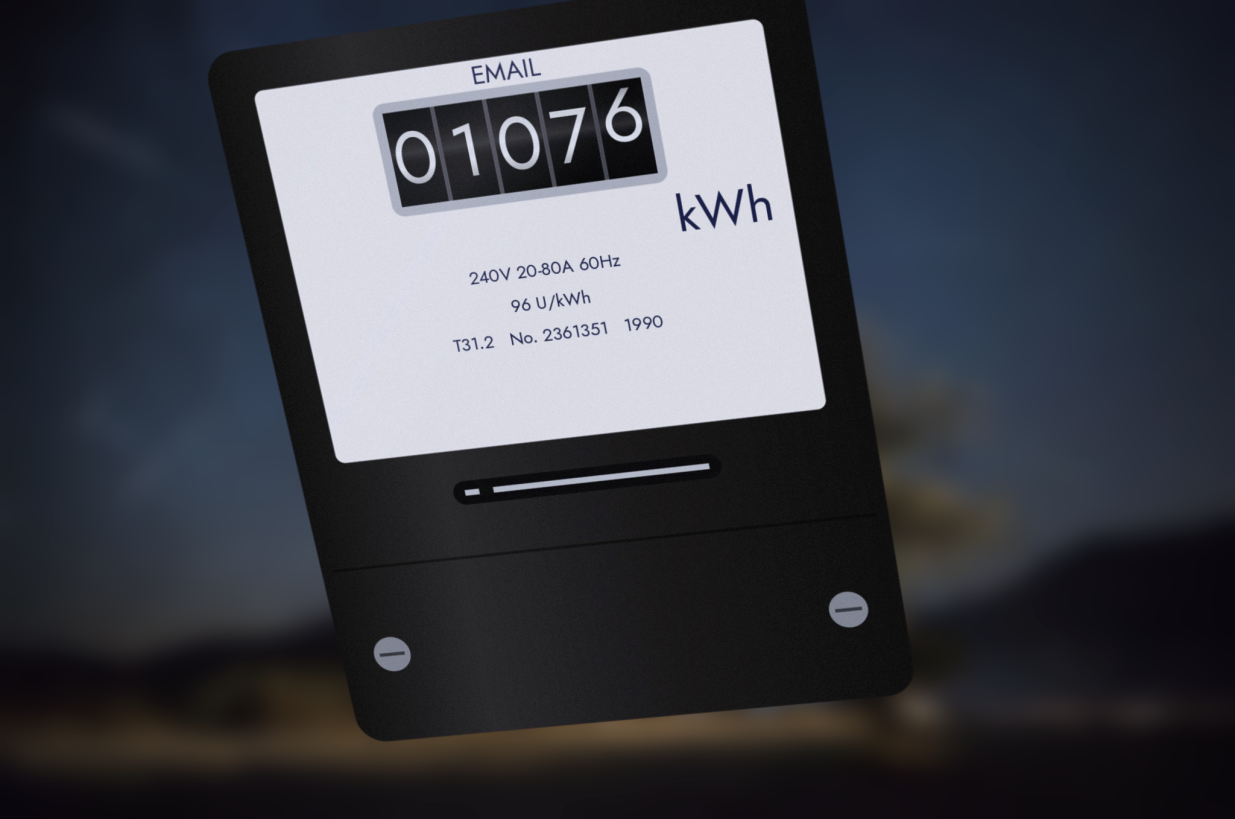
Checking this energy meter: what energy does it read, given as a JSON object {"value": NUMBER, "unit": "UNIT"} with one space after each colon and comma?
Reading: {"value": 1076, "unit": "kWh"}
